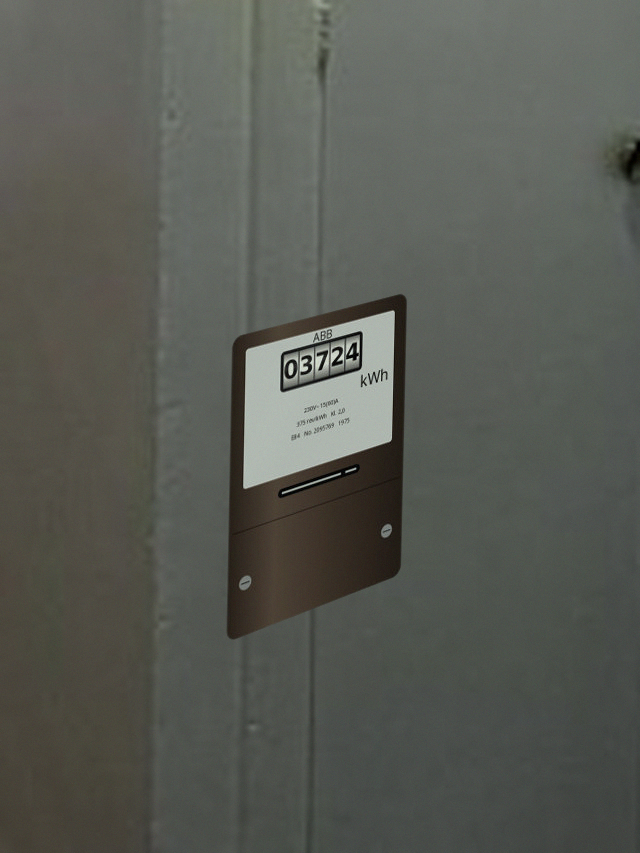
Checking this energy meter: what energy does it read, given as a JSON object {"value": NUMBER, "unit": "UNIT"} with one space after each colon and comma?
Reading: {"value": 3724, "unit": "kWh"}
